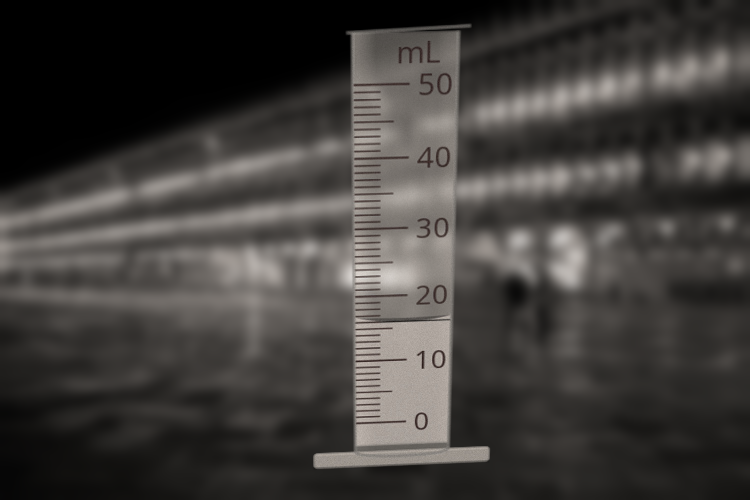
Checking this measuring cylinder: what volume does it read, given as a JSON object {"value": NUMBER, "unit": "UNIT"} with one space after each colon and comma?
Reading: {"value": 16, "unit": "mL"}
